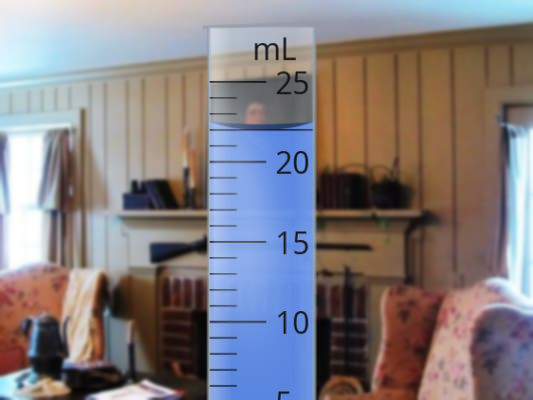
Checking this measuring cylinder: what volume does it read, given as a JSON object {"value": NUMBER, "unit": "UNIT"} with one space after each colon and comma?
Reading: {"value": 22, "unit": "mL"}
